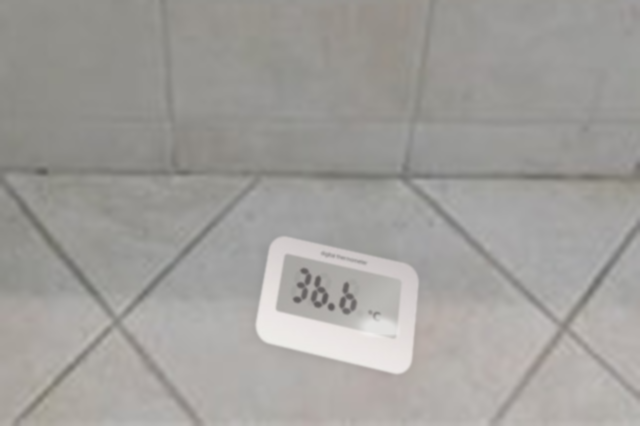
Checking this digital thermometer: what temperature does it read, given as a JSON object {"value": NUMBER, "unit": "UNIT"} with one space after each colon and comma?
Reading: {"value": 36.6, "unit": "°C"}
